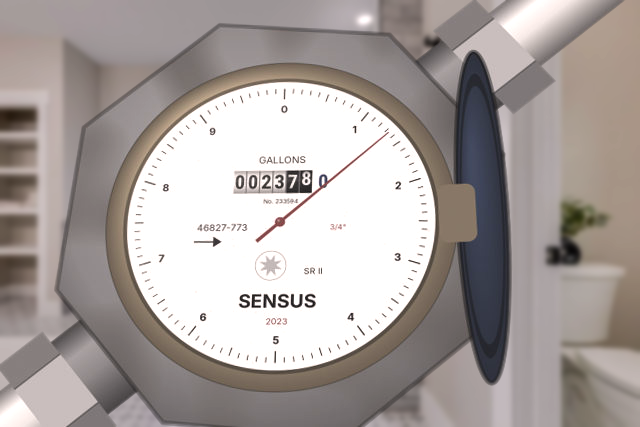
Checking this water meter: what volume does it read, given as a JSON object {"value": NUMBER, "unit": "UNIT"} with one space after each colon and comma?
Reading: {"value": 23781.3, "unit": "gal"}
